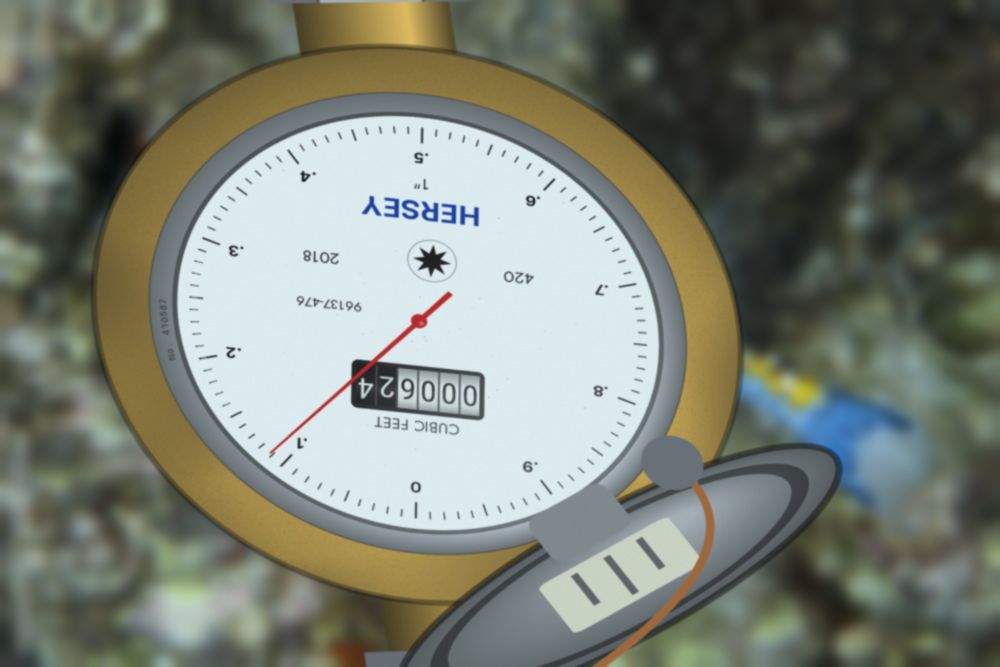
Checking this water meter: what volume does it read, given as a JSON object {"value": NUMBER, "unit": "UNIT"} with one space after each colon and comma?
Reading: {"value": 624.11, "unit": "ft³"}
